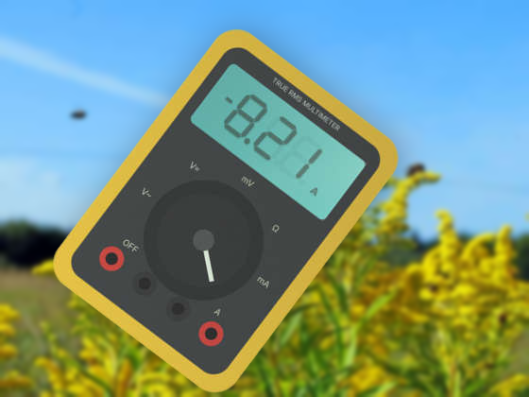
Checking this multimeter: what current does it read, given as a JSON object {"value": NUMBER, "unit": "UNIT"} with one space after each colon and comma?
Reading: {"value": -8.21, "unit": "A"}
